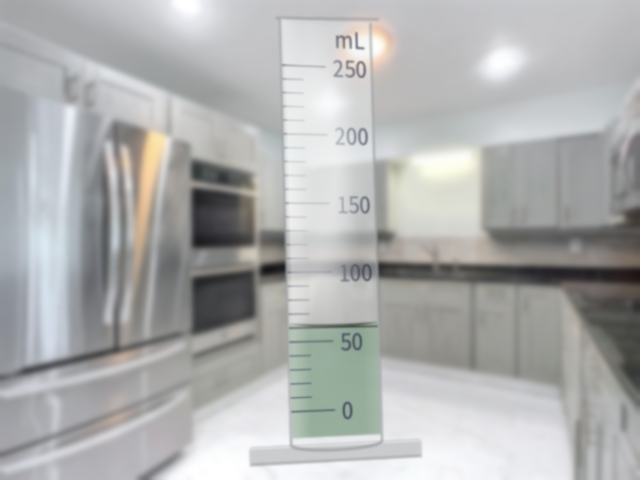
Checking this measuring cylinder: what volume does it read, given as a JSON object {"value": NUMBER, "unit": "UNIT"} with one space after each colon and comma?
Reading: {"value": 60, "unit": "mL"}
